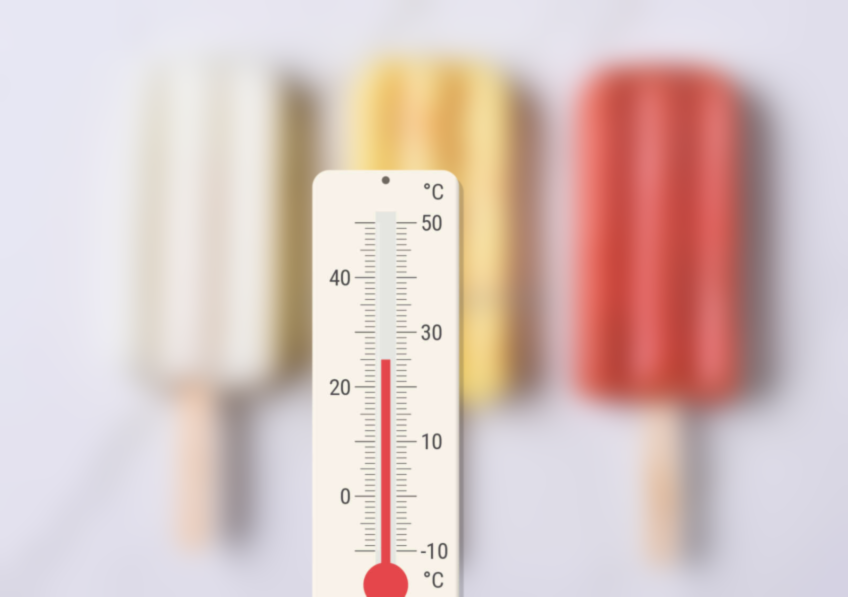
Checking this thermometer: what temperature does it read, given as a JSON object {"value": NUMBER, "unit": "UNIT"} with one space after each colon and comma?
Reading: {"value": 25, "unit": "°C"}
